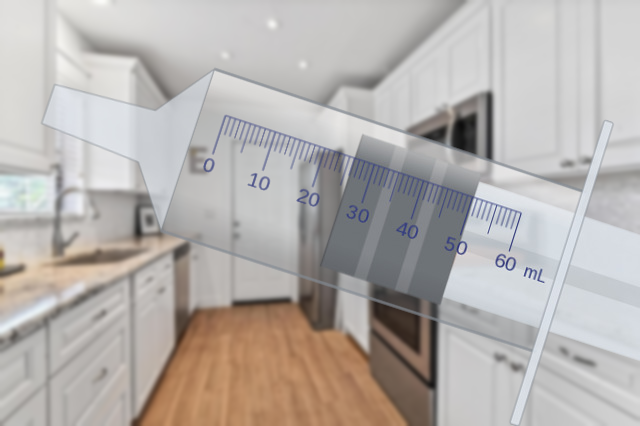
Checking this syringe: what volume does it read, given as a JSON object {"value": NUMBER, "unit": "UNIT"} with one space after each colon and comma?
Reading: {"value": 26, "unit": "mL"}
